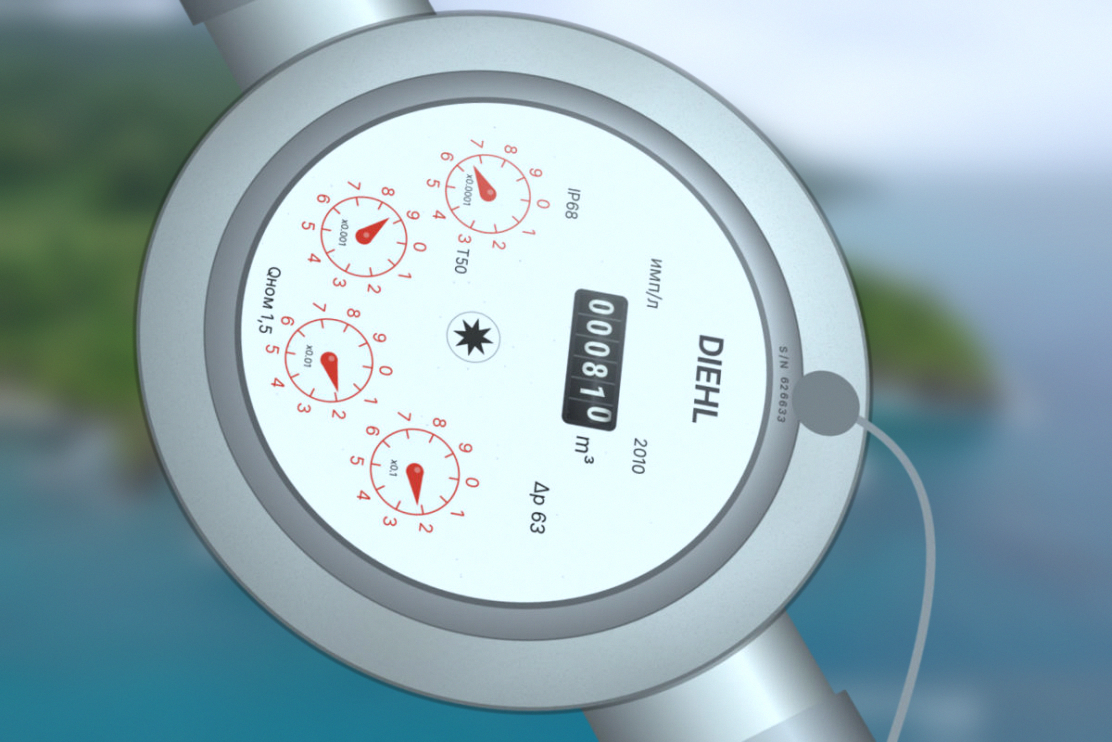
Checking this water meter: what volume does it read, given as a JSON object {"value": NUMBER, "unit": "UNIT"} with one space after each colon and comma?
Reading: {"value": 810.2186, "unit": "m³"}
